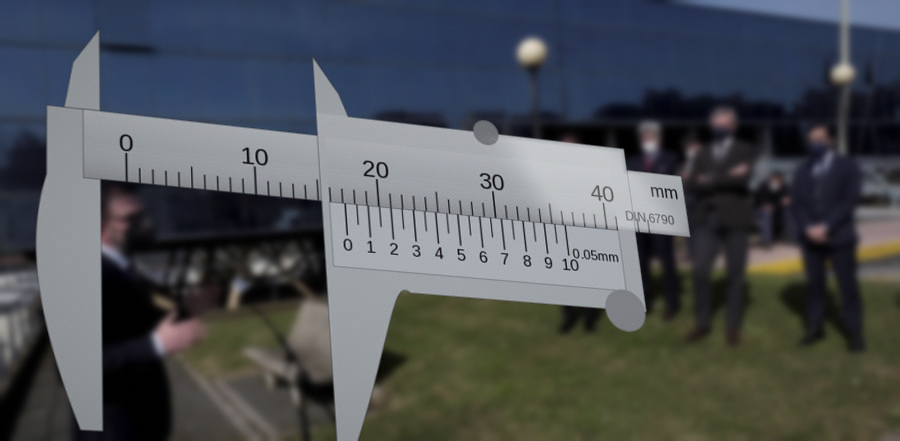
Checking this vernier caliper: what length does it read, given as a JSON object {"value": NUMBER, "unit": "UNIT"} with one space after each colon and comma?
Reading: {"value": 17.2, "unit": "mm"}
